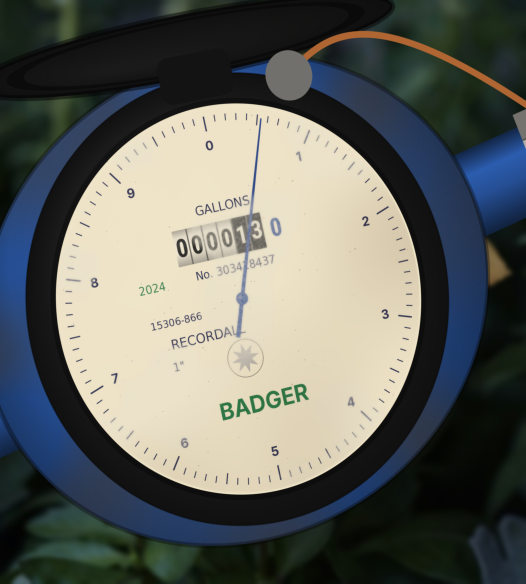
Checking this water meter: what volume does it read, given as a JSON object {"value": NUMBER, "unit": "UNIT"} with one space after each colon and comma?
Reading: {"value": 130.5, "unit": "gal"}
